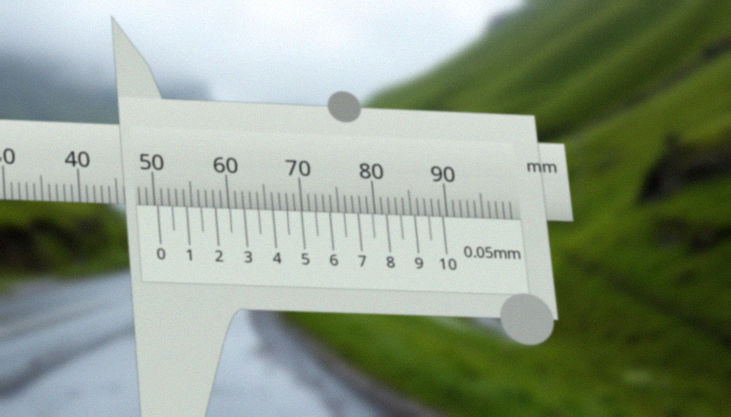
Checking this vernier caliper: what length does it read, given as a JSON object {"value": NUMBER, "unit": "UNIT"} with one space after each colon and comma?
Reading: {"value": 50.4, "unit": "mm"}
